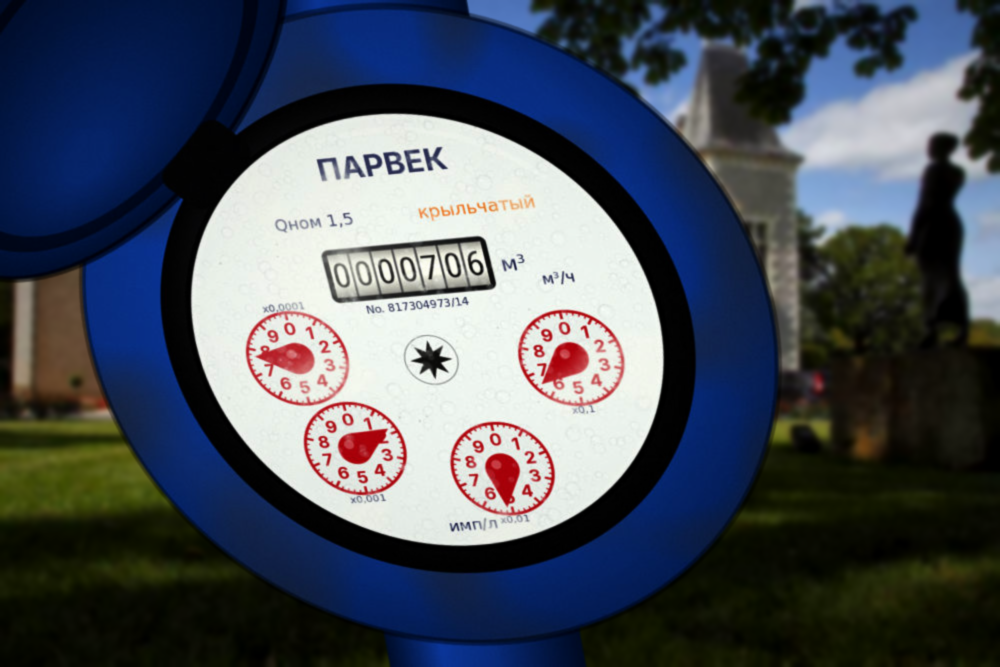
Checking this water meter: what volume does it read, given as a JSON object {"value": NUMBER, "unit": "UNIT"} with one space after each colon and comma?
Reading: {"value": 706.6517, "unit": "m³"}
